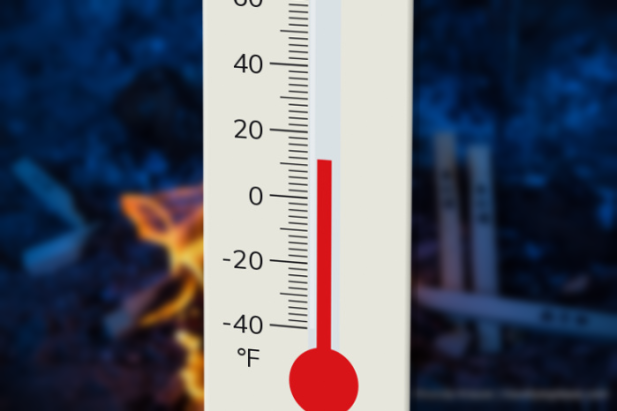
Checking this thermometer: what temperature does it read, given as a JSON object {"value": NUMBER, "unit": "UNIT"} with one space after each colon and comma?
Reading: {"value": 12, "unit": "°F"}
